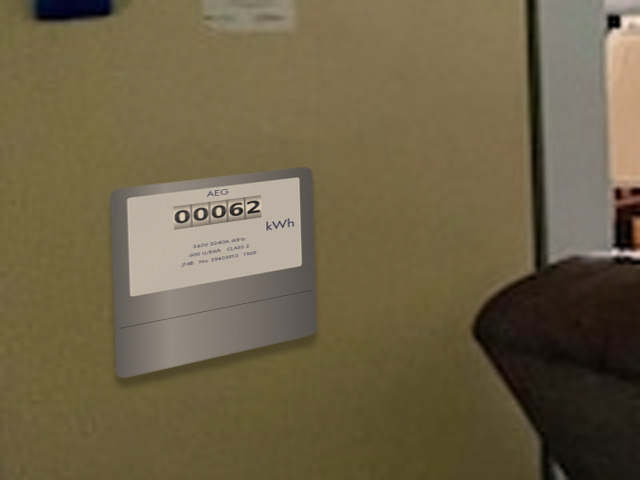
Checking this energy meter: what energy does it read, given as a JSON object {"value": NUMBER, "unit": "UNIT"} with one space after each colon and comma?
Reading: {"value": 62, "unit": "kWh"}
